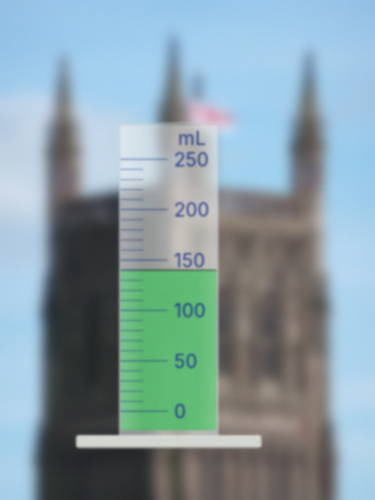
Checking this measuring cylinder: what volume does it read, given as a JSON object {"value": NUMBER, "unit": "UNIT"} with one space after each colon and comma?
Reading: {"value": 140, "unit": "mL"}
